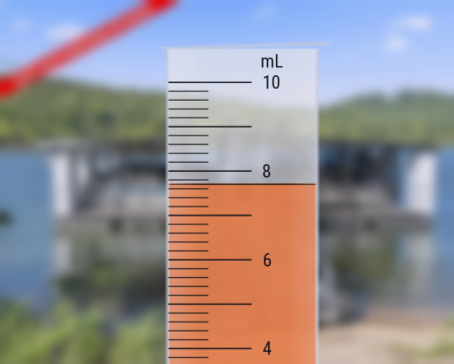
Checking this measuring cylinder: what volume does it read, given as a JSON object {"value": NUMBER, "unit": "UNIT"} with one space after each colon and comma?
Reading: {"value": 7.7, "unit": "mL"}
